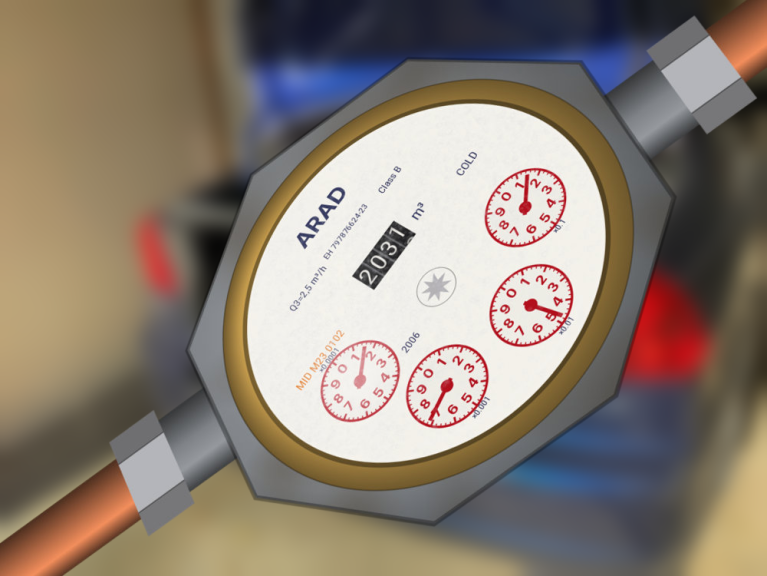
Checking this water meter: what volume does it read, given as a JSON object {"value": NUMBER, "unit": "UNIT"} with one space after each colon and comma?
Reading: {"value": 2031.1471, "unit": "m³"}
